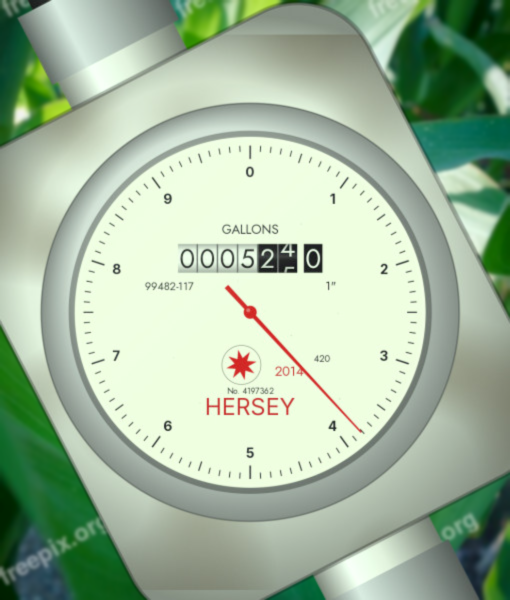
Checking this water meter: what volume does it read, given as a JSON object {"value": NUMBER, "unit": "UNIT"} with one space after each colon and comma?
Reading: {"value": 5243.8, "unit": "gal"}
